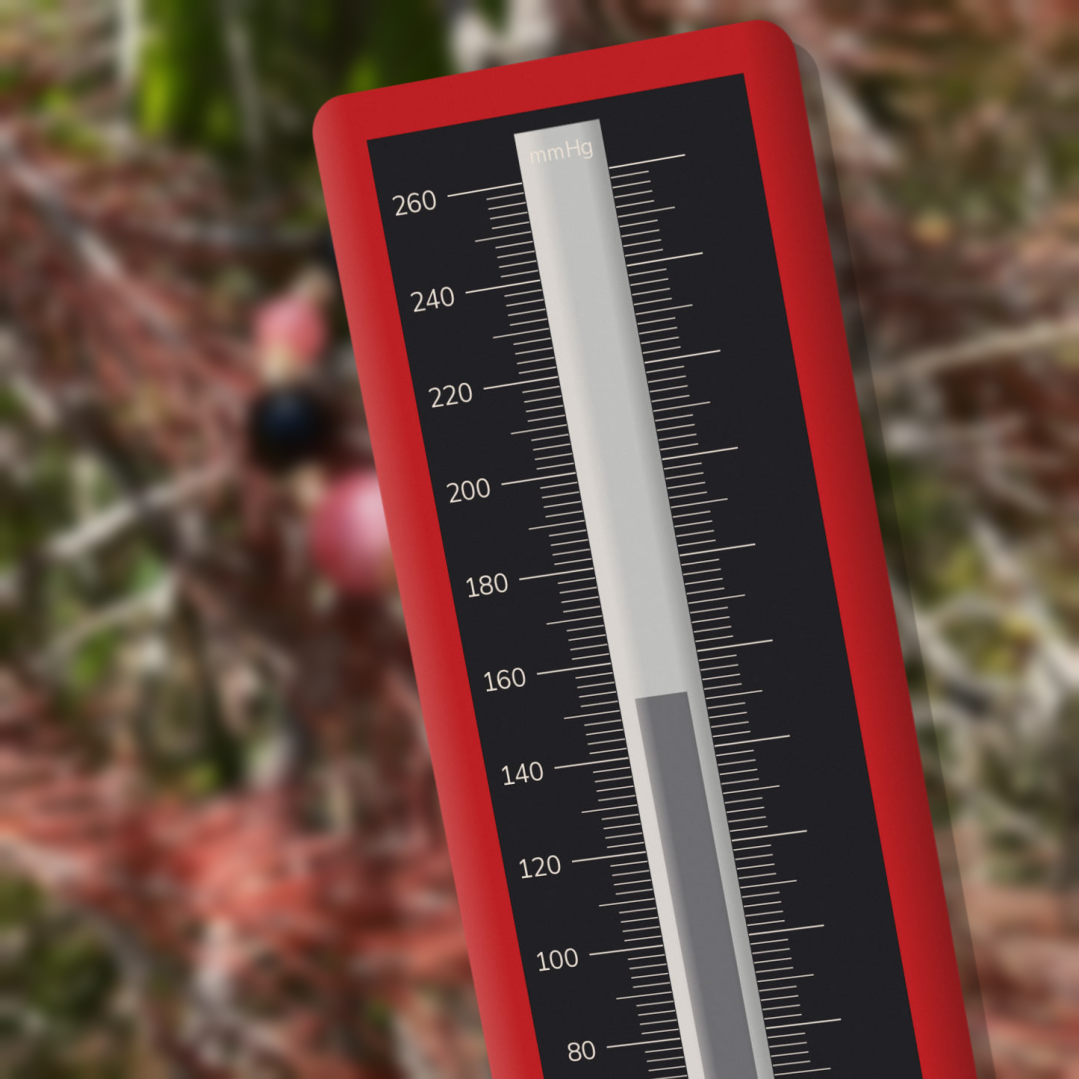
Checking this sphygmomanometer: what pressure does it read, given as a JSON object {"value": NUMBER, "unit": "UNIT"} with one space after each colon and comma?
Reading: {"value": 152, "unit": "mmHg"}
